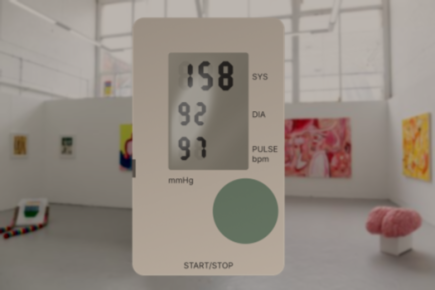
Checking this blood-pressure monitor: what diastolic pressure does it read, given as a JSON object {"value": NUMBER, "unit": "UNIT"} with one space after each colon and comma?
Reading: {"value": 92, "unit": "mmHg"}
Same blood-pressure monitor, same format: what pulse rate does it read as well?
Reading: {"value": 97, "unit": "bpm"}
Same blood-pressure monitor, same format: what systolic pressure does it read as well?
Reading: {"value": 158, "unit": "mmHg"}
